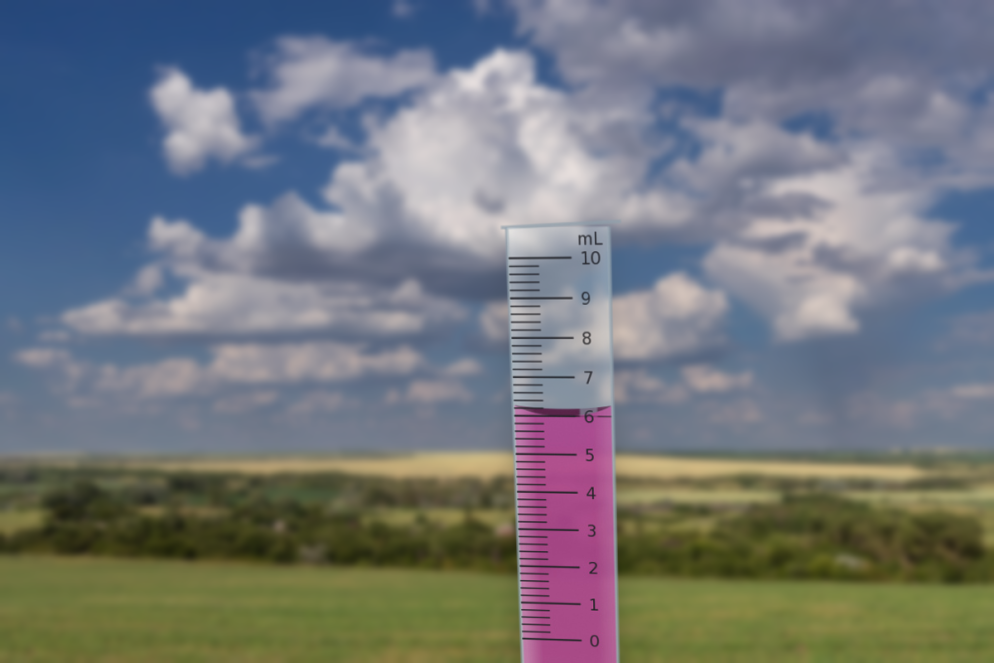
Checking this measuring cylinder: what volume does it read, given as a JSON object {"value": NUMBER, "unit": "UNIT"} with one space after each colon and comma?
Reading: {"value": 6, "unit": "mL"}
